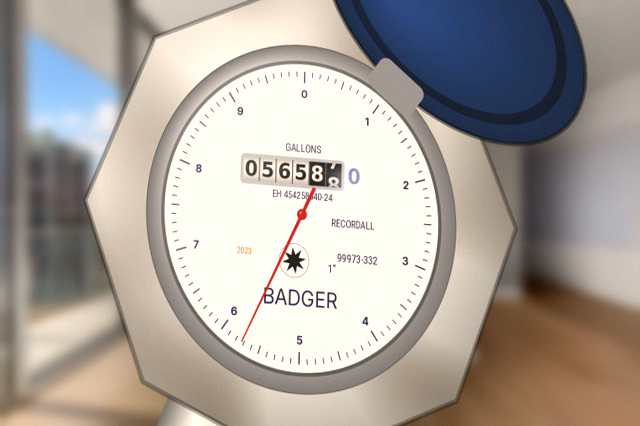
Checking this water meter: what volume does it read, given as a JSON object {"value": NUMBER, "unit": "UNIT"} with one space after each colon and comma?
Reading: {"value": 565875.7, "unit": "gal"}
